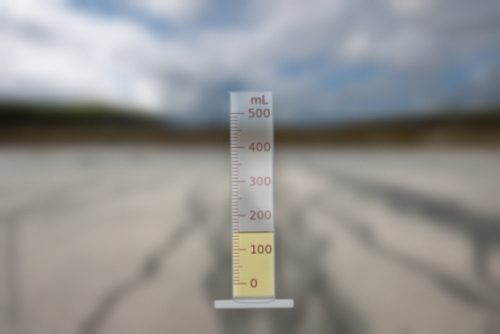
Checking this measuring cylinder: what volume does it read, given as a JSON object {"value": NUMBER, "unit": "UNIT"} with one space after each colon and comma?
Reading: {"value": 150, "unit": "mL"}
